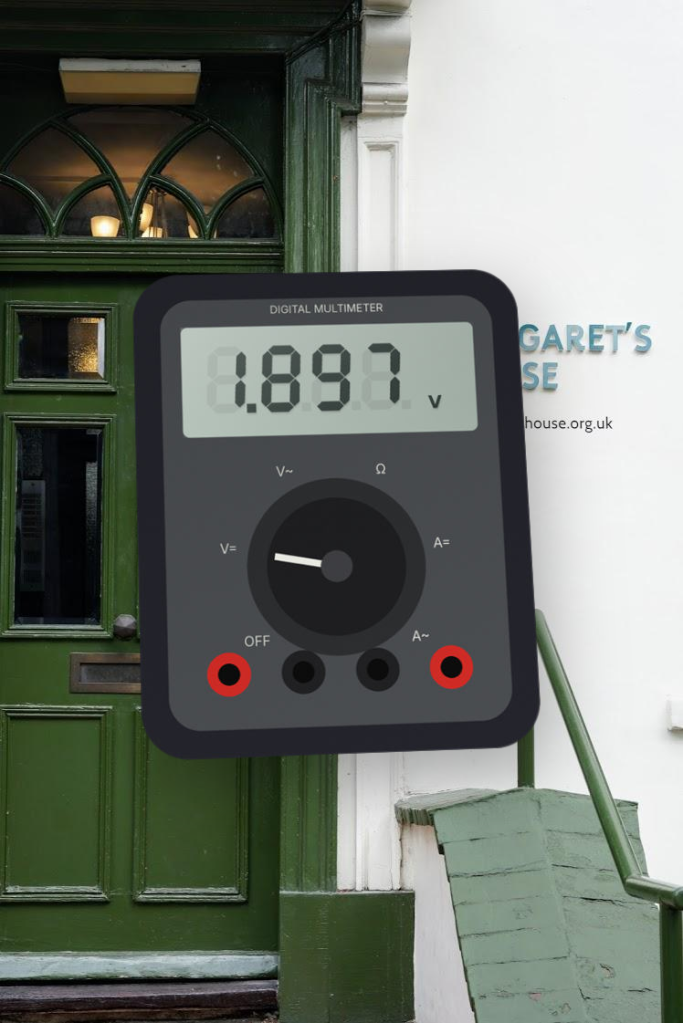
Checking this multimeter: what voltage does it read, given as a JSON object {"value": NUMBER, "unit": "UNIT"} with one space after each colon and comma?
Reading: {"value": 1.897, "unit": "V"}
